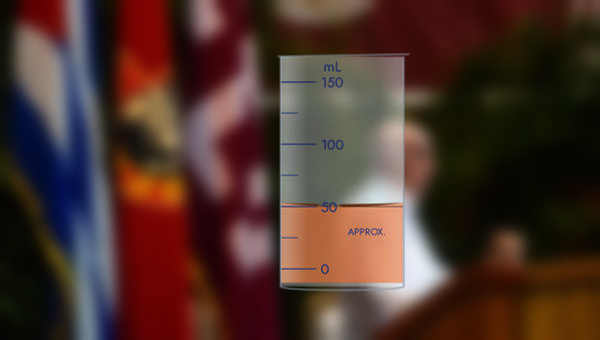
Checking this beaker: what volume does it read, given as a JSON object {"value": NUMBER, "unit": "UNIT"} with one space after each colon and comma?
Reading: {"value": 50, "unit": "mL"}
